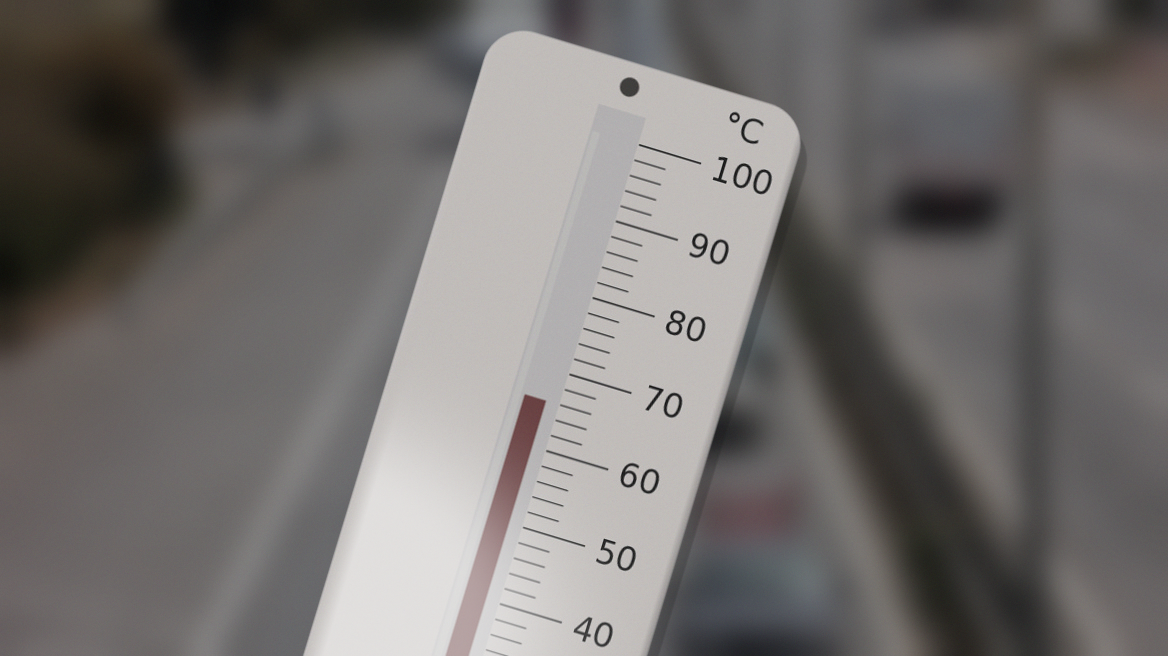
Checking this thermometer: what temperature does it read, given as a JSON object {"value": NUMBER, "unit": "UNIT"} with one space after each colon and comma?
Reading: {"value": 66, "unit": "°C"}
